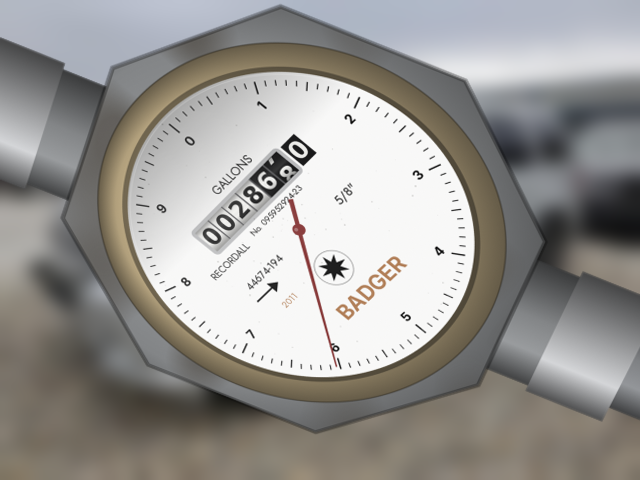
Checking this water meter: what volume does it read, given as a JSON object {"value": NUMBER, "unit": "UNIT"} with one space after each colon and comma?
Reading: {"value": 28676.0, "unit": "gal"}
